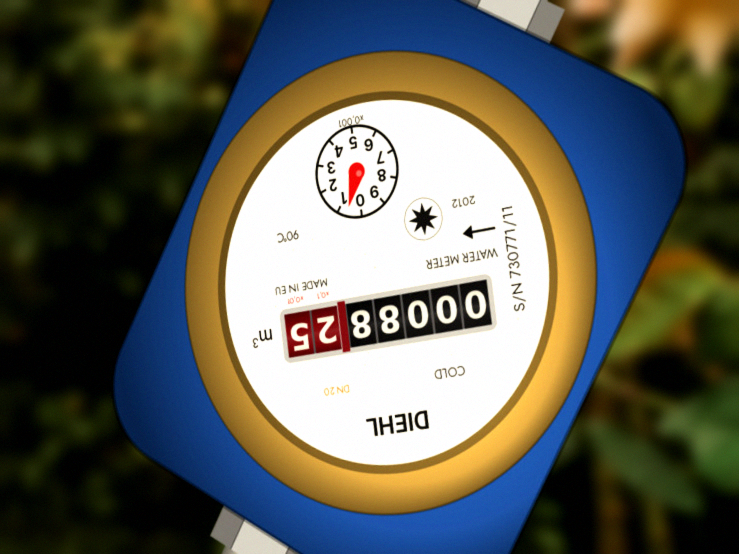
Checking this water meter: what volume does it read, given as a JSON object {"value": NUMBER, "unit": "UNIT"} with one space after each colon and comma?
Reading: {"value": 88.250, "unit": "m³"}
